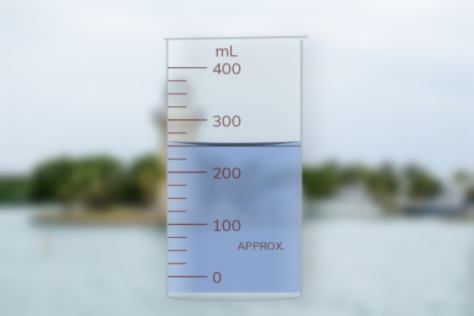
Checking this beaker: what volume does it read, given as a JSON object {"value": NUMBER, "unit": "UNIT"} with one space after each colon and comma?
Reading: {"value": 250, "unit": "mL"}
